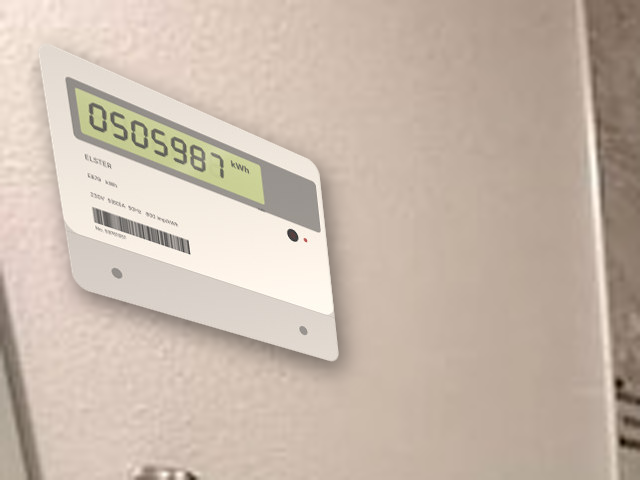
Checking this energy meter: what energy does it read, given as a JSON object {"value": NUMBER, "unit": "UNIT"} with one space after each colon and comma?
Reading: {"value": 505987, "unit": "kWh"}
